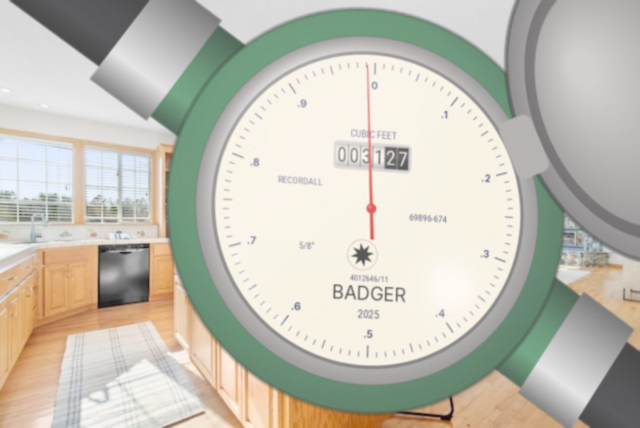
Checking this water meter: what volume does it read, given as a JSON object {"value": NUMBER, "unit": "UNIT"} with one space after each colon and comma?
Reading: {"value": 3126.99, "unit": "ft³"}
